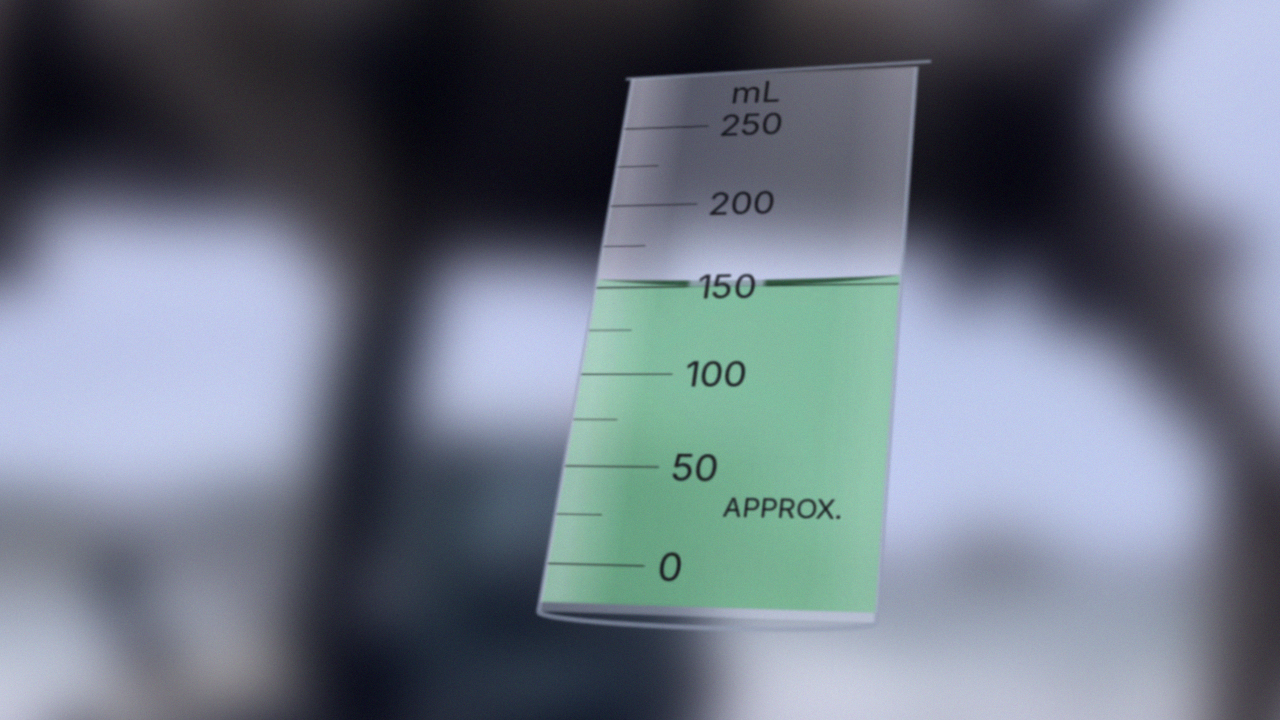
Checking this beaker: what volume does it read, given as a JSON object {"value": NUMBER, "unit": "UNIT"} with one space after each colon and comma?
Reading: {"value": 150, "unit": "mL"}
